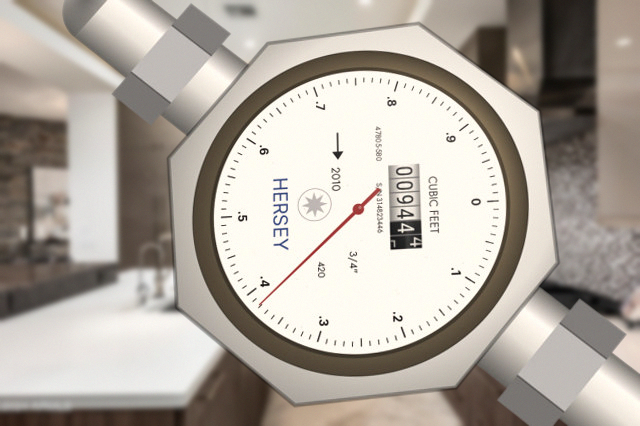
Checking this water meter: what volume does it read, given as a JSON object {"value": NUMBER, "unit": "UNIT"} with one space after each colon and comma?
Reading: {"value": 9444.38, "unit": "ft³"}
